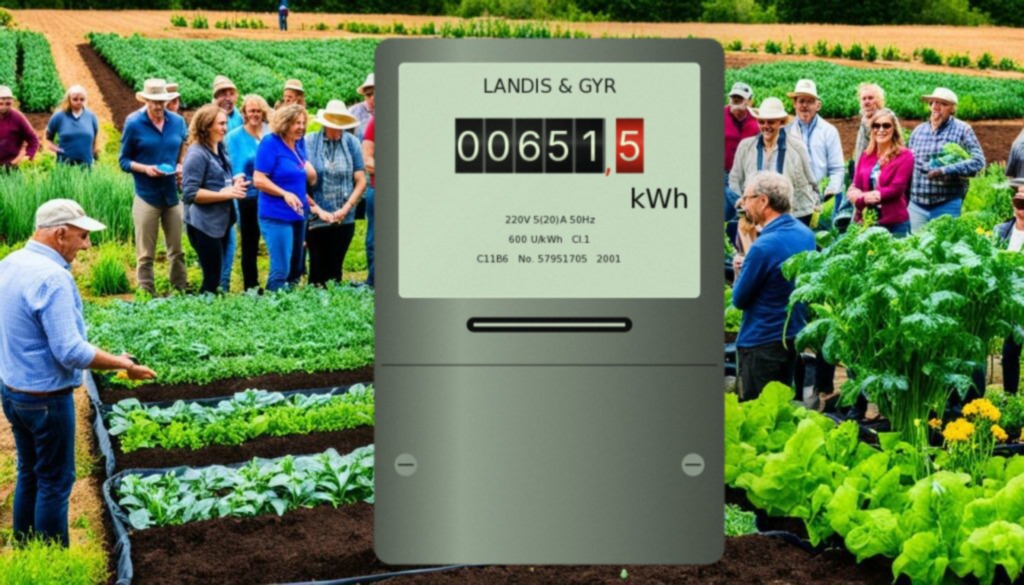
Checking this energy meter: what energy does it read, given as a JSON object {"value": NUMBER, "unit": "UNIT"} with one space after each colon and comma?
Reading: {"value": 651.5, "unit": "kWh"}
